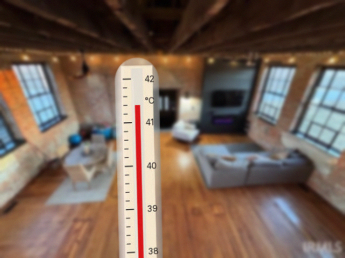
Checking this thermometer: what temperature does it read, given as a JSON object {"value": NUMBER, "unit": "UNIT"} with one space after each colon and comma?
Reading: {"value": 41.4, "unit": "°C"}
